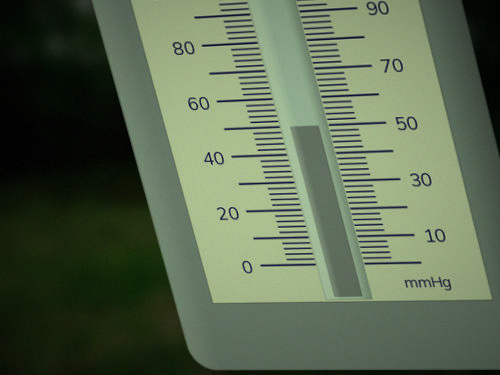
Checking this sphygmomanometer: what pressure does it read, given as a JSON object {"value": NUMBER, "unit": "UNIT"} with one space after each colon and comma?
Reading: {"value": 50, "unit": "mmHg"}
